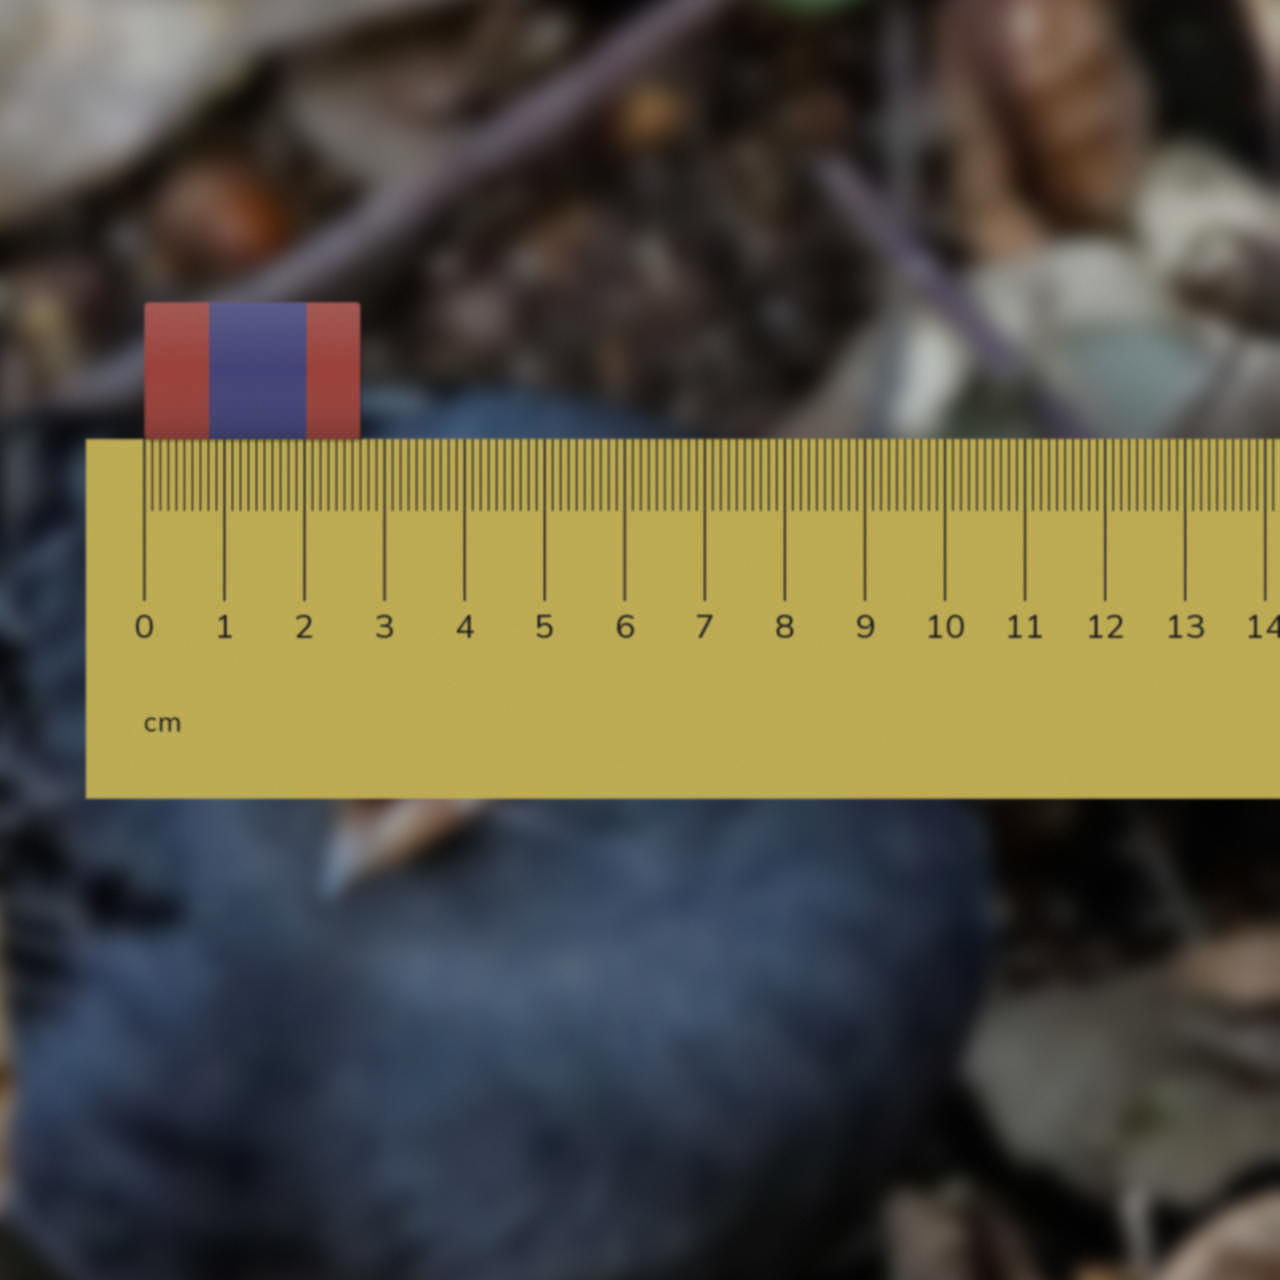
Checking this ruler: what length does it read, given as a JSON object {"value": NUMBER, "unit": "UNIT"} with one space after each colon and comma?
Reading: {"value": 2.7, "unit": "cm"}
